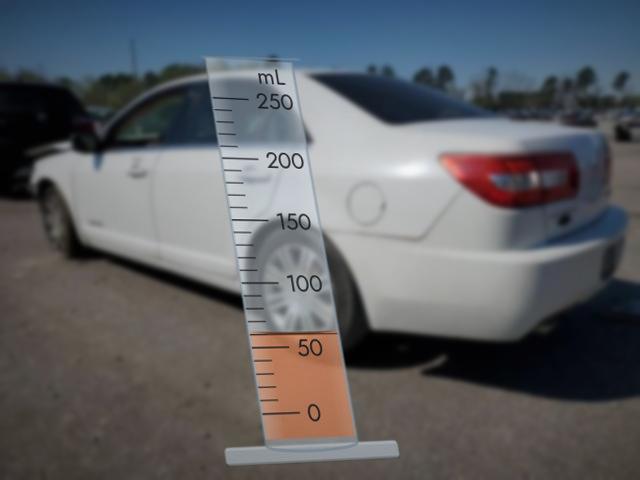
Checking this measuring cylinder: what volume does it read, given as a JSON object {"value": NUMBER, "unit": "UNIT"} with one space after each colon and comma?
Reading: {"value": 60, "unit": "mL"}
